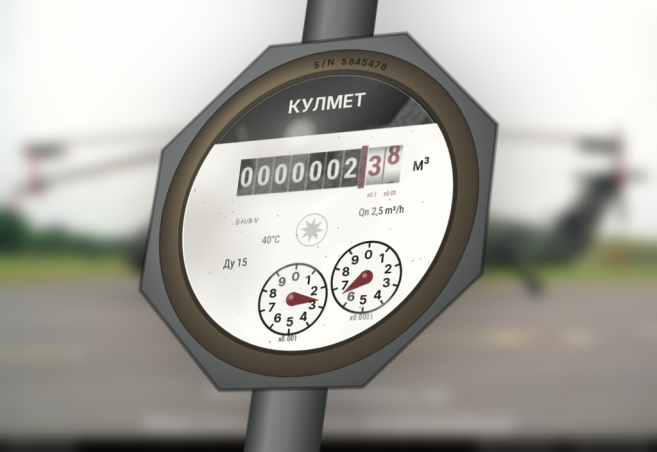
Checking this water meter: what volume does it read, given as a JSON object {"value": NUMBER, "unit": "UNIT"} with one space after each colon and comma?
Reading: {"value": 2.3826, "unit": "m³"}
